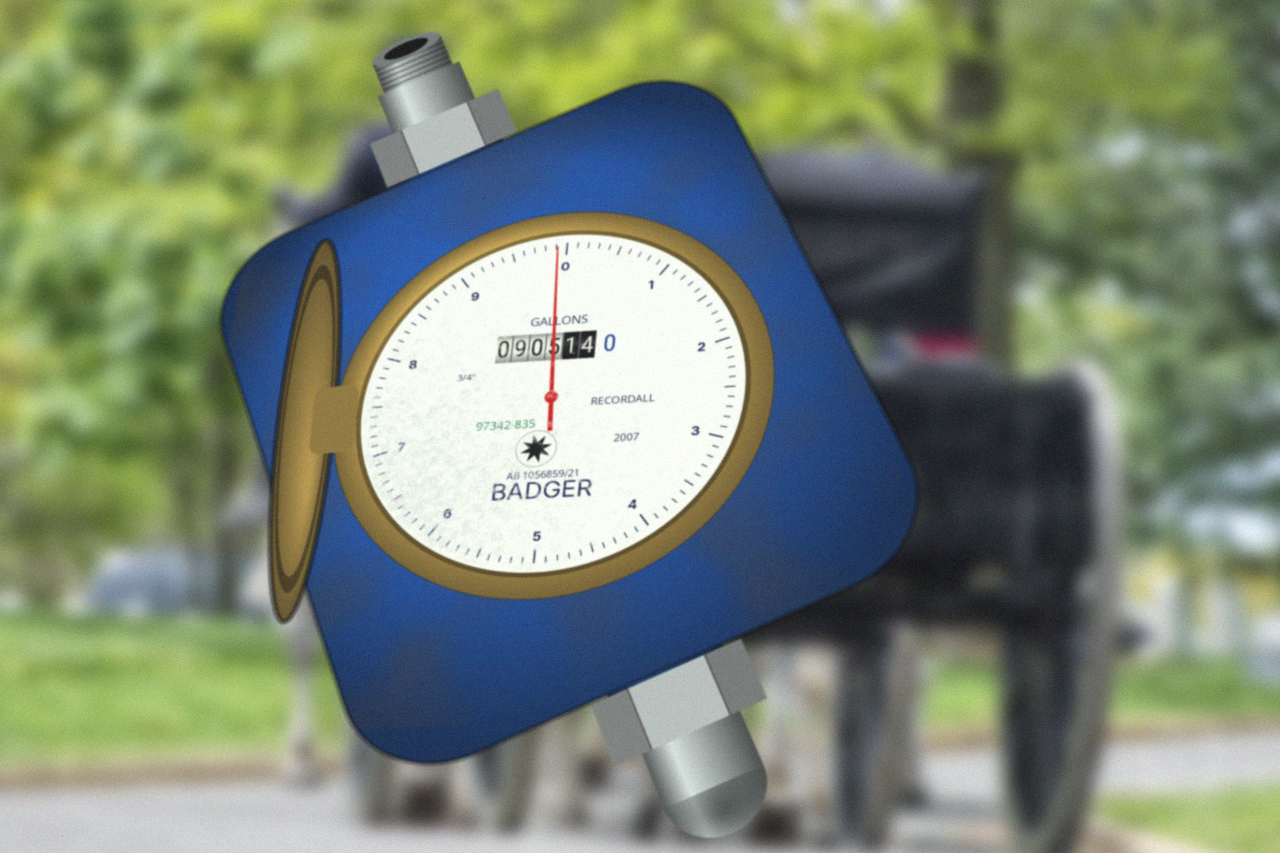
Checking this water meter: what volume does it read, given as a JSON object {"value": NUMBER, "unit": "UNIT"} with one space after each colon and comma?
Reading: {"value": 905139.9, "unit": "gal"}
